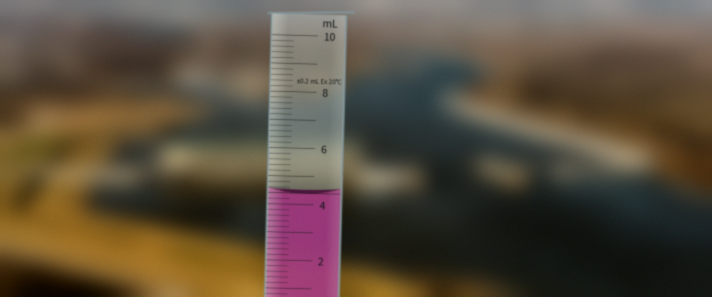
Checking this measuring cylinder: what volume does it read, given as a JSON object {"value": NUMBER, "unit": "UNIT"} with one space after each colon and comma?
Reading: {"value": 4.4, "unit": "mL"}
